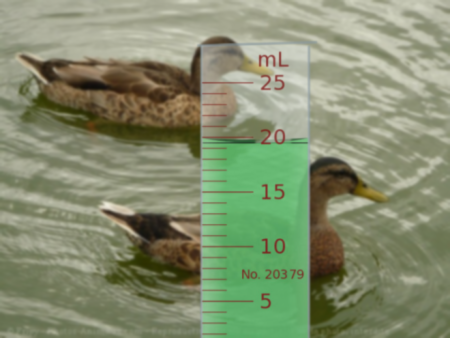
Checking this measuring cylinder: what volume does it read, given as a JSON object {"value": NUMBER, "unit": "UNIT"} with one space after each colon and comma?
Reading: {"value": 19.5, "unit": "mL"}
